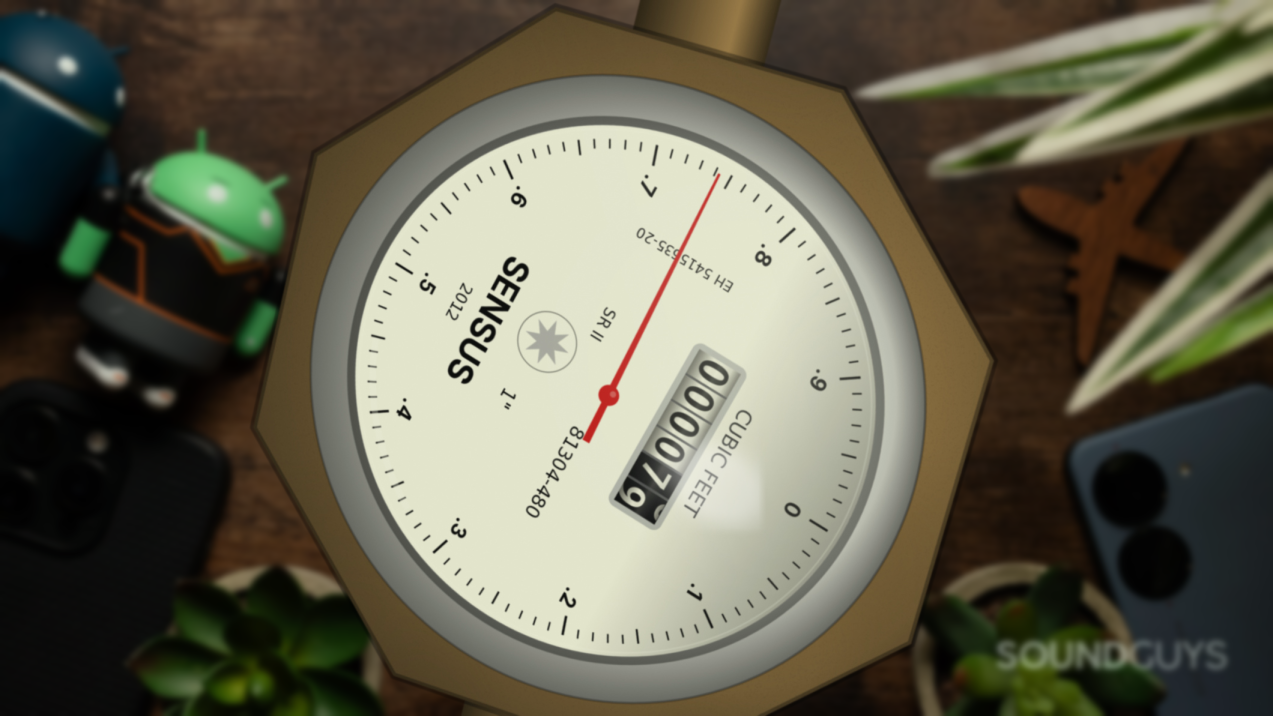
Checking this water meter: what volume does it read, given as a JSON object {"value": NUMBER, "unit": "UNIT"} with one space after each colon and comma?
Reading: {"value": 78.74, "unit": "ft³"}
